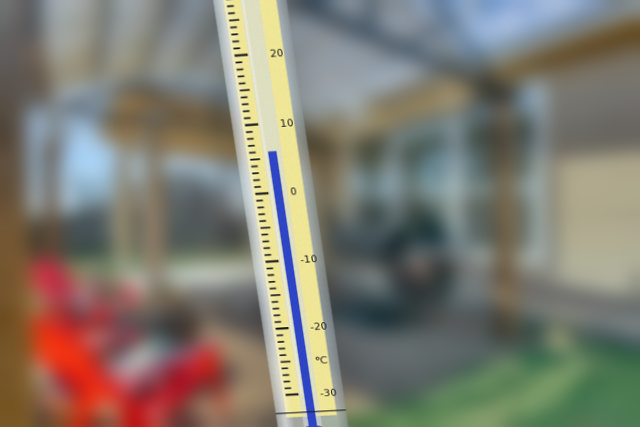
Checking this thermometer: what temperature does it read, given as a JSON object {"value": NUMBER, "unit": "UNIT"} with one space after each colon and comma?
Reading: {"value": 6, "unit": "°C"}
